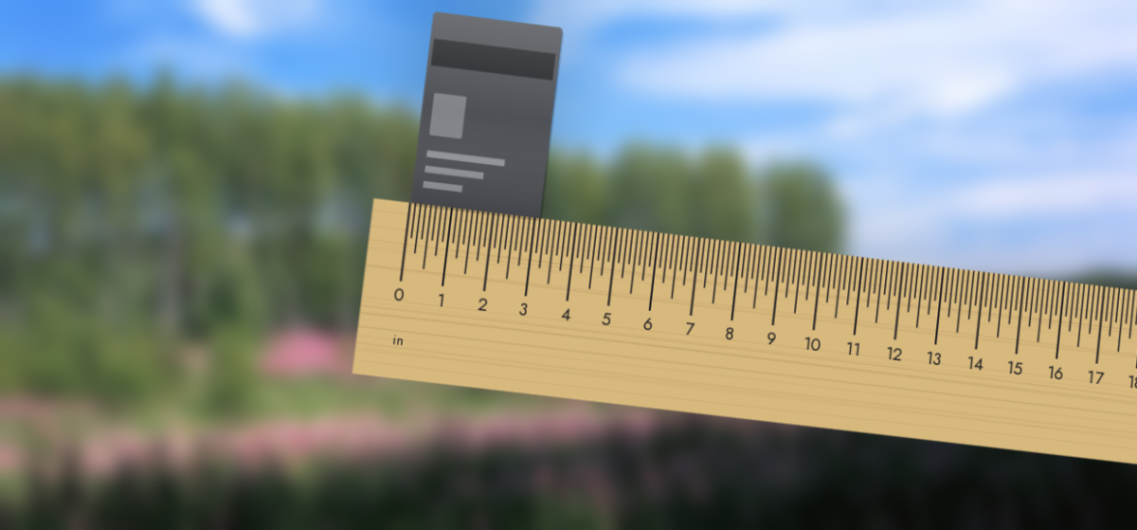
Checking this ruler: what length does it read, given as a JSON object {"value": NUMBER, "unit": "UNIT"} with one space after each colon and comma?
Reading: {"value": 3.125, "unit": "in"}
